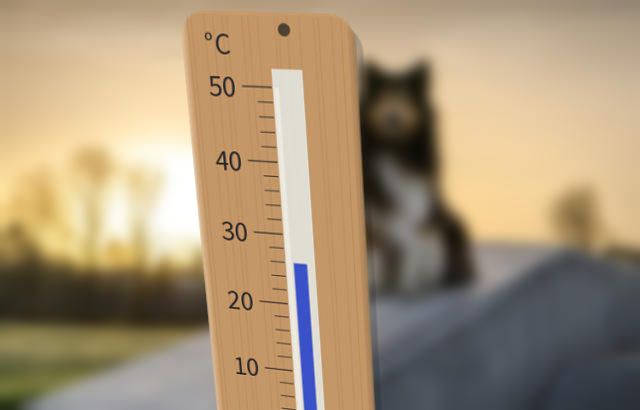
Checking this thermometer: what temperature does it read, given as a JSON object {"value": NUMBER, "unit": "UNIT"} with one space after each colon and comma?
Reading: {"value": 26, "unit": "°C"}
